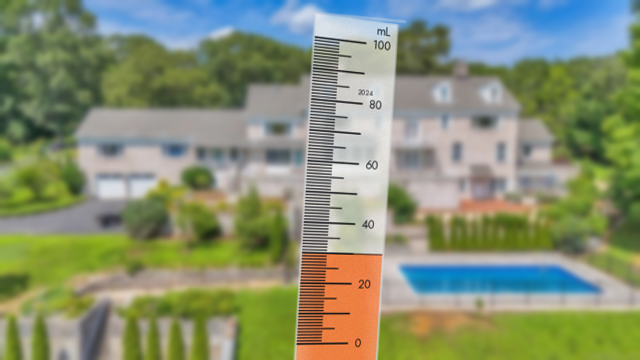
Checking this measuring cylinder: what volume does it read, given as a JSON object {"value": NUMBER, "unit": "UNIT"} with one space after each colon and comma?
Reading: {"value": 30, "unit": "mL"}
